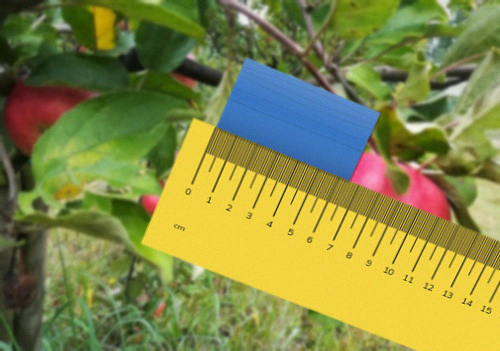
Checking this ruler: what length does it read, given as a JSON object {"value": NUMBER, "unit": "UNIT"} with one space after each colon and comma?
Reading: {"value": 6.5, "unit": "cm"}
